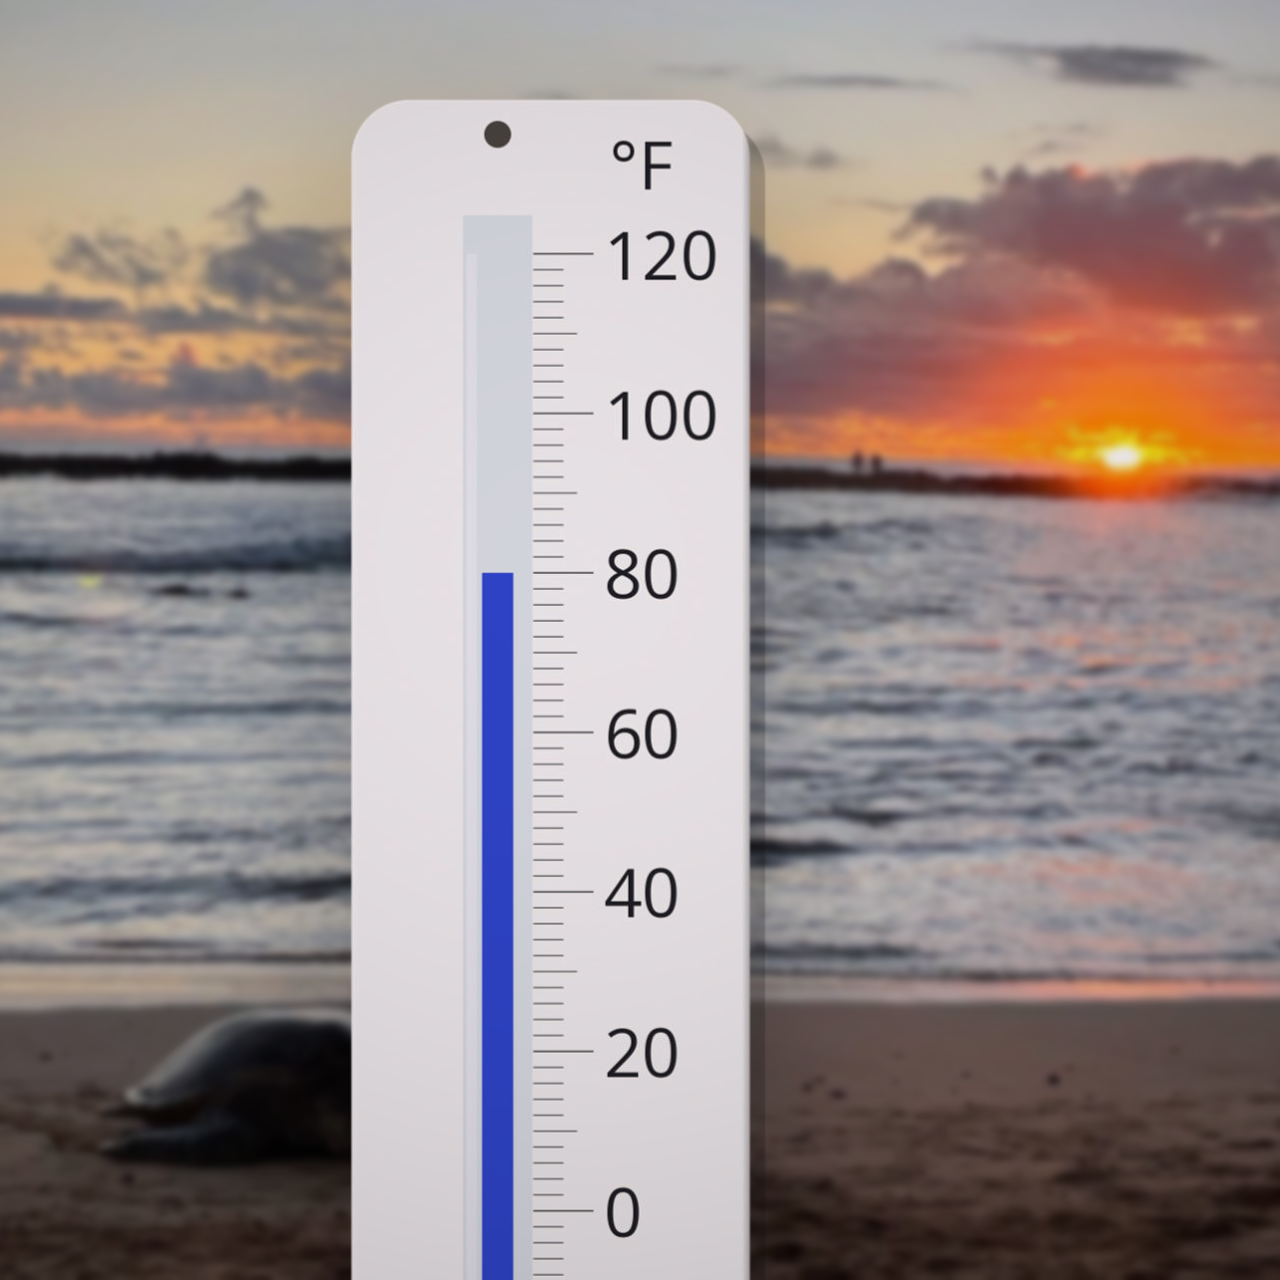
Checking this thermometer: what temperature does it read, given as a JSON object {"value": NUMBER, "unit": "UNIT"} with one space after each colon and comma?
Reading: {"value": 80, "unit": "°F"}
